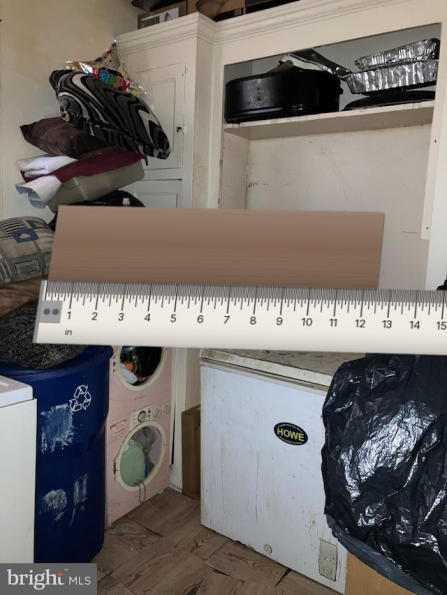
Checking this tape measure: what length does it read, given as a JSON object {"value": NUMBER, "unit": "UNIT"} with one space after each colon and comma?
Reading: {"value": 12.5, "unit": "in"}
